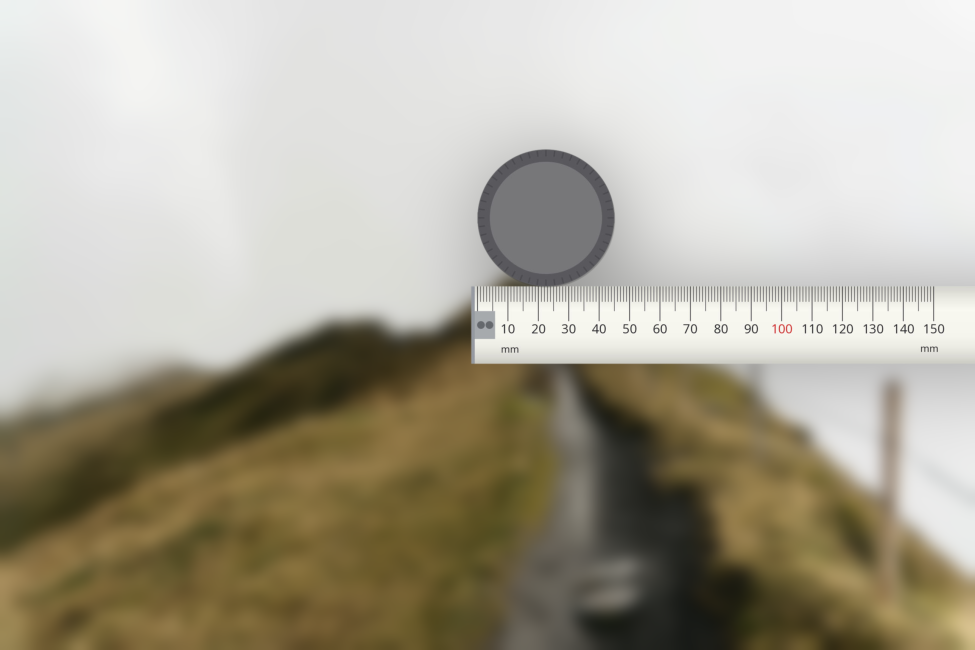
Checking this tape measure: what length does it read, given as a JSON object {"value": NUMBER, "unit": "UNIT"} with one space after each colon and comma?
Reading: {"value": 45, "unit": "mm"}
